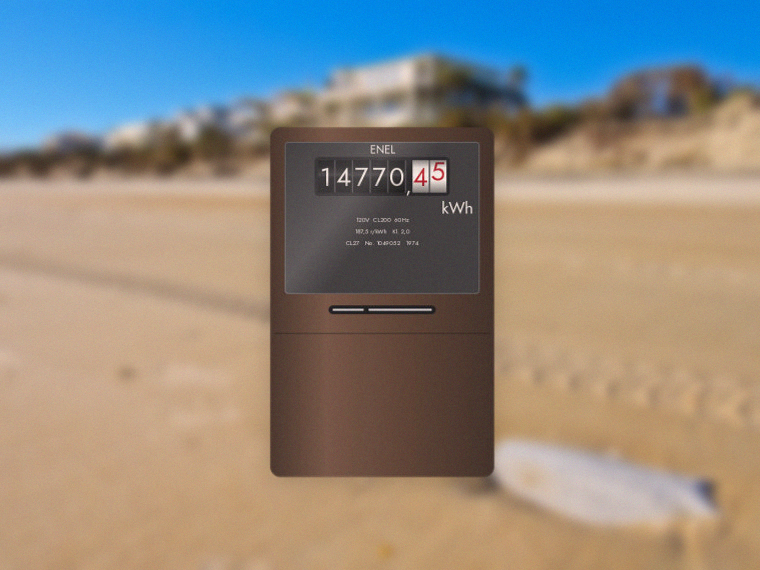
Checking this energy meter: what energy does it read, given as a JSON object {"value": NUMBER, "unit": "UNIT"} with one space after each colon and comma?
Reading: {"value": 14770.45, "unit": "kWh"}
